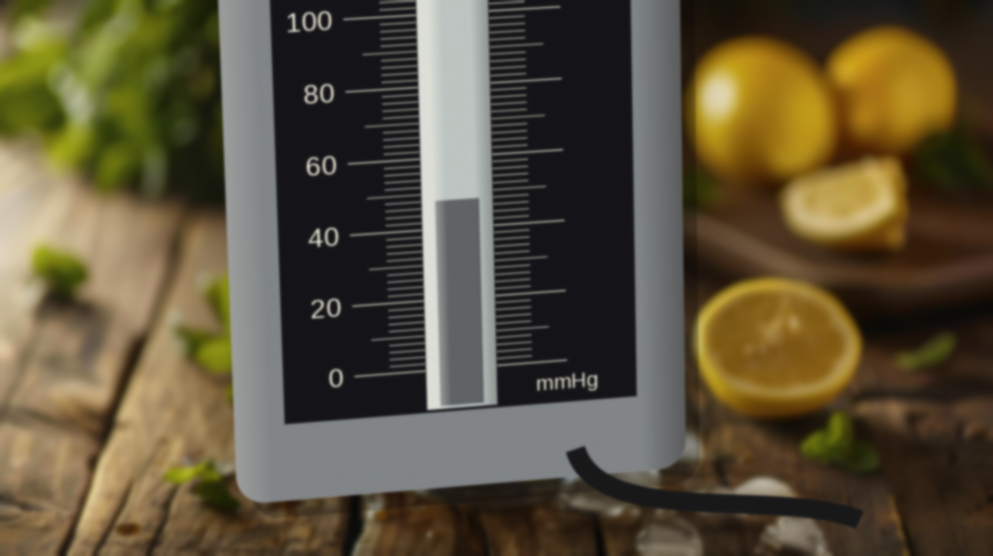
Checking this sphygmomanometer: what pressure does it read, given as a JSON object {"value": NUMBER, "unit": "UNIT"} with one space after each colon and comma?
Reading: {"value": 48, "unit": "mmHg"}
